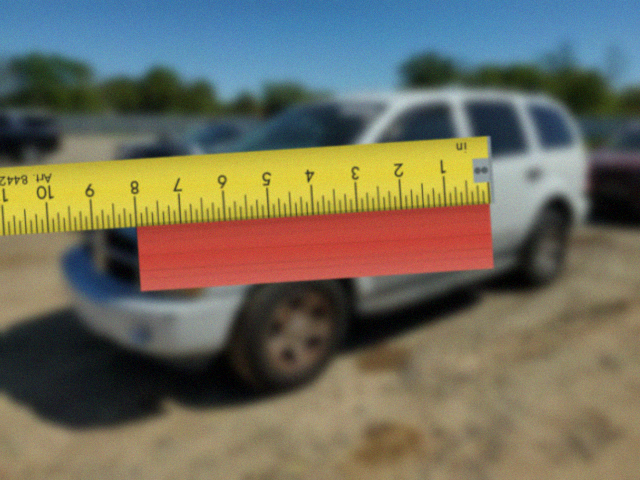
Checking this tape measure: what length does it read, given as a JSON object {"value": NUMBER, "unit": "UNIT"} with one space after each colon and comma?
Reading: {"value": 8, "unit": "in"}
